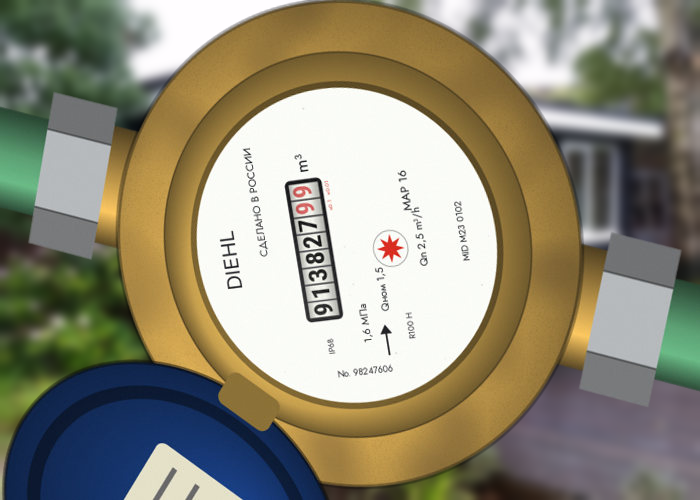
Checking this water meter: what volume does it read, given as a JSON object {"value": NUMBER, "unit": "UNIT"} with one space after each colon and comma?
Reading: {"value": 913827.99, "unit": "m³"}
